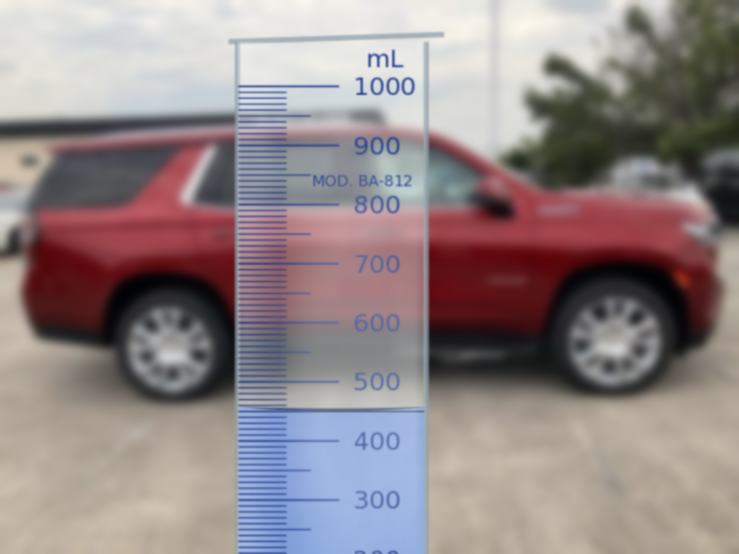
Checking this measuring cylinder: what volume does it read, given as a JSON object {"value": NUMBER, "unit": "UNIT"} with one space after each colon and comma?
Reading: {"value": 450, "unit": "mL"}
